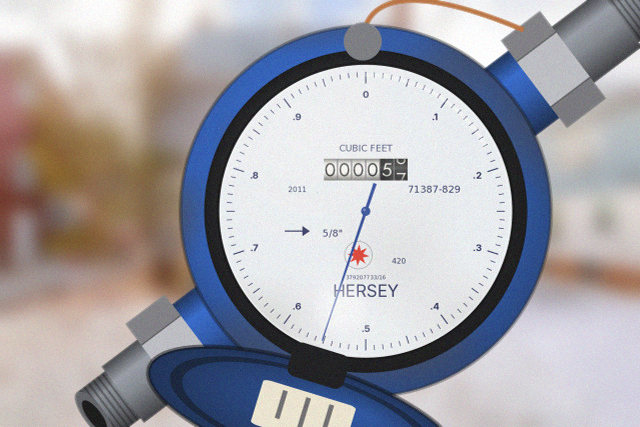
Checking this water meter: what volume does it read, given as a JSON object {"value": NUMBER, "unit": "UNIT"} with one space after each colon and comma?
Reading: {"value": 56.55, "unit": "ft³"}
